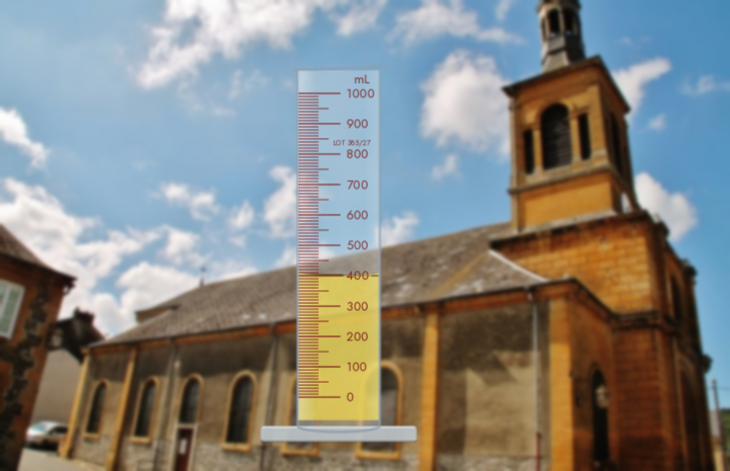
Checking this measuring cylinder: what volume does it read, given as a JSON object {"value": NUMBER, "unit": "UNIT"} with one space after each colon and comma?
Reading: {"value": 400, "unit": "mL"}
